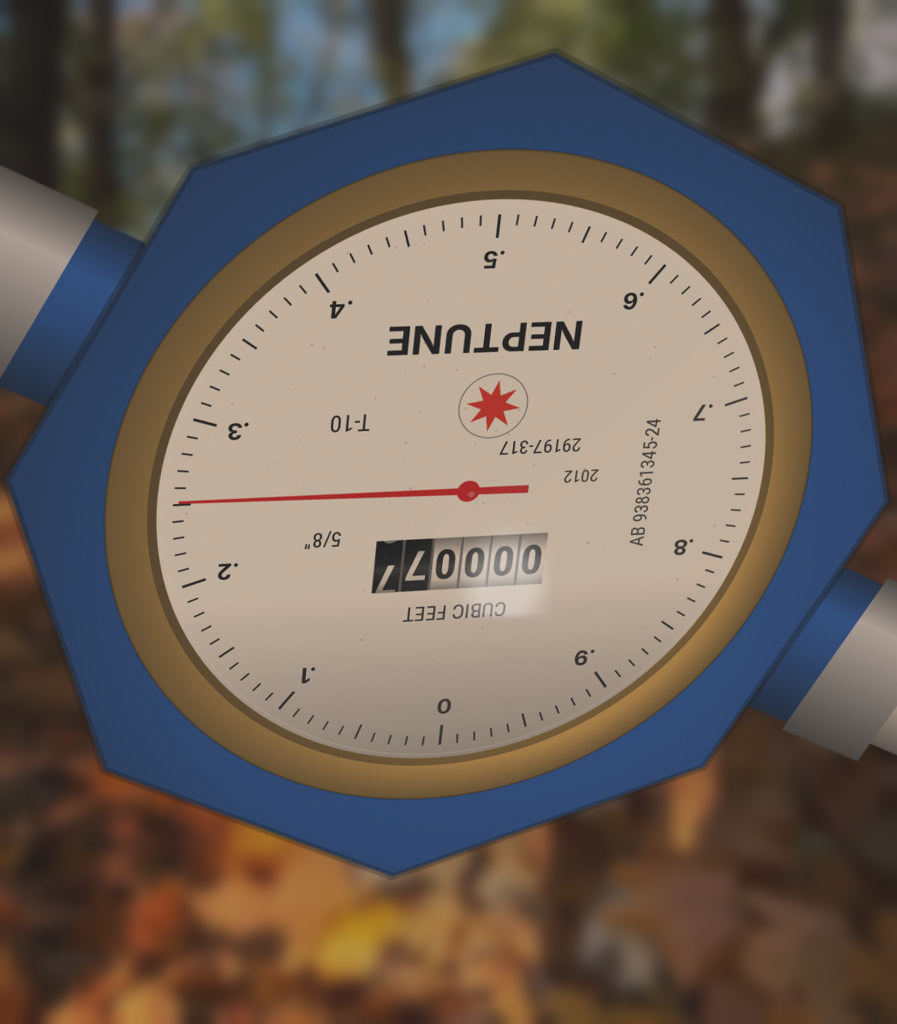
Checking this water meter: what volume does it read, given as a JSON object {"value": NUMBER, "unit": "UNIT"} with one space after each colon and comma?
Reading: {"value": 77.25, "unit": "ft³"}
